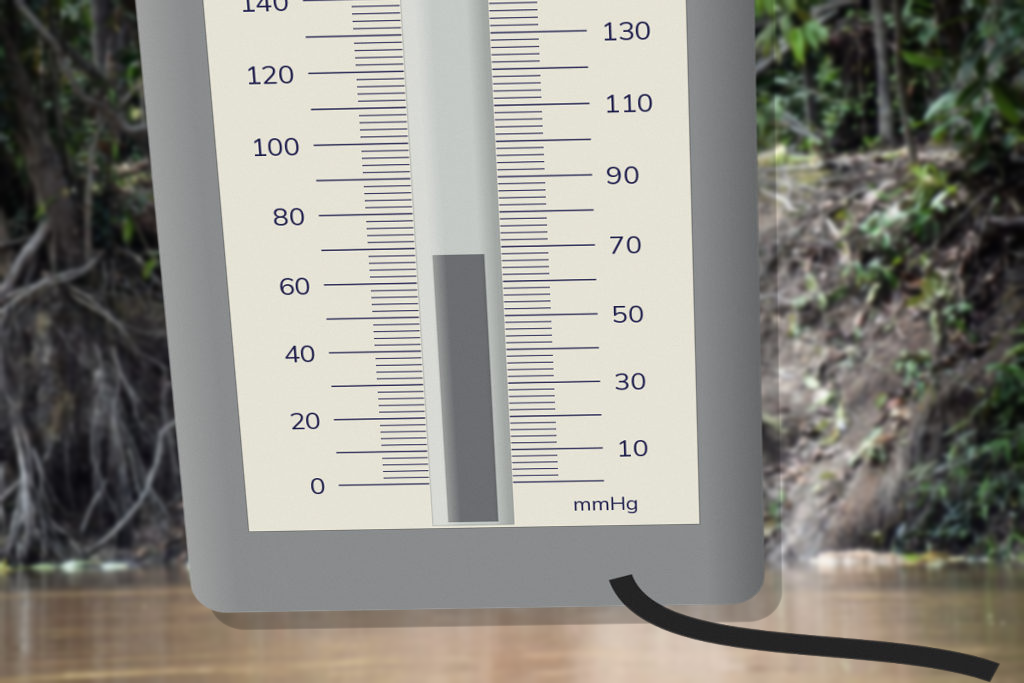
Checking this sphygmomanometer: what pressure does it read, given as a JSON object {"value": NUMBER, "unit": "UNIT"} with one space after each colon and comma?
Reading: {"value": 68, "unit": "mmHg"}
